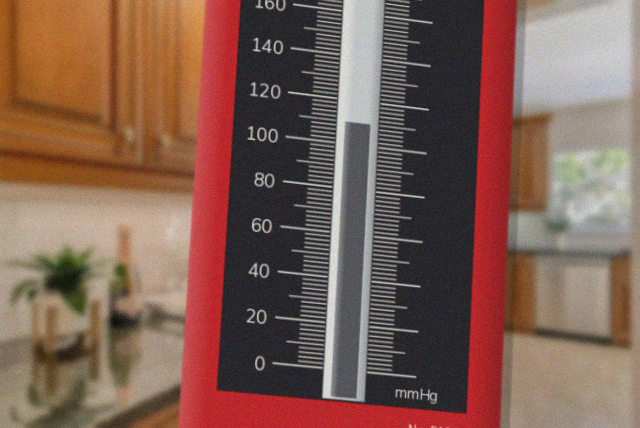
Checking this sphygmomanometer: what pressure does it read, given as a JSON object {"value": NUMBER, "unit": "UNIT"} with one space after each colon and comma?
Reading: {"value": 110, "unit": "mmHg"}
